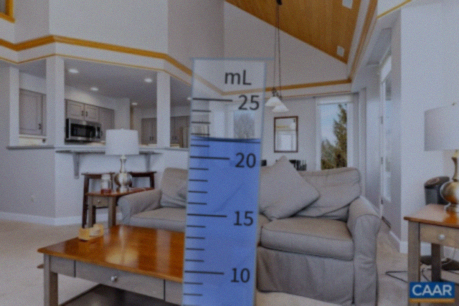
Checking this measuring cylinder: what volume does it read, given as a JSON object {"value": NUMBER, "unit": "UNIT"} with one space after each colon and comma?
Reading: {"value": 21.5, "unit": "mL"}
